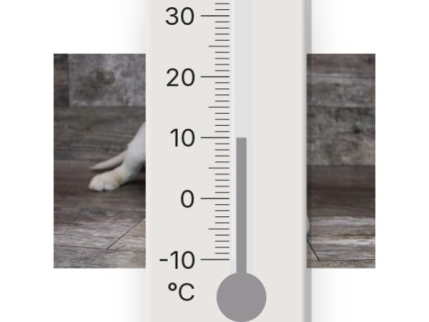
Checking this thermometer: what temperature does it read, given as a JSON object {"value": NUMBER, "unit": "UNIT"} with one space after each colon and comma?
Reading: {"value": 10, "unit": "°C"}
